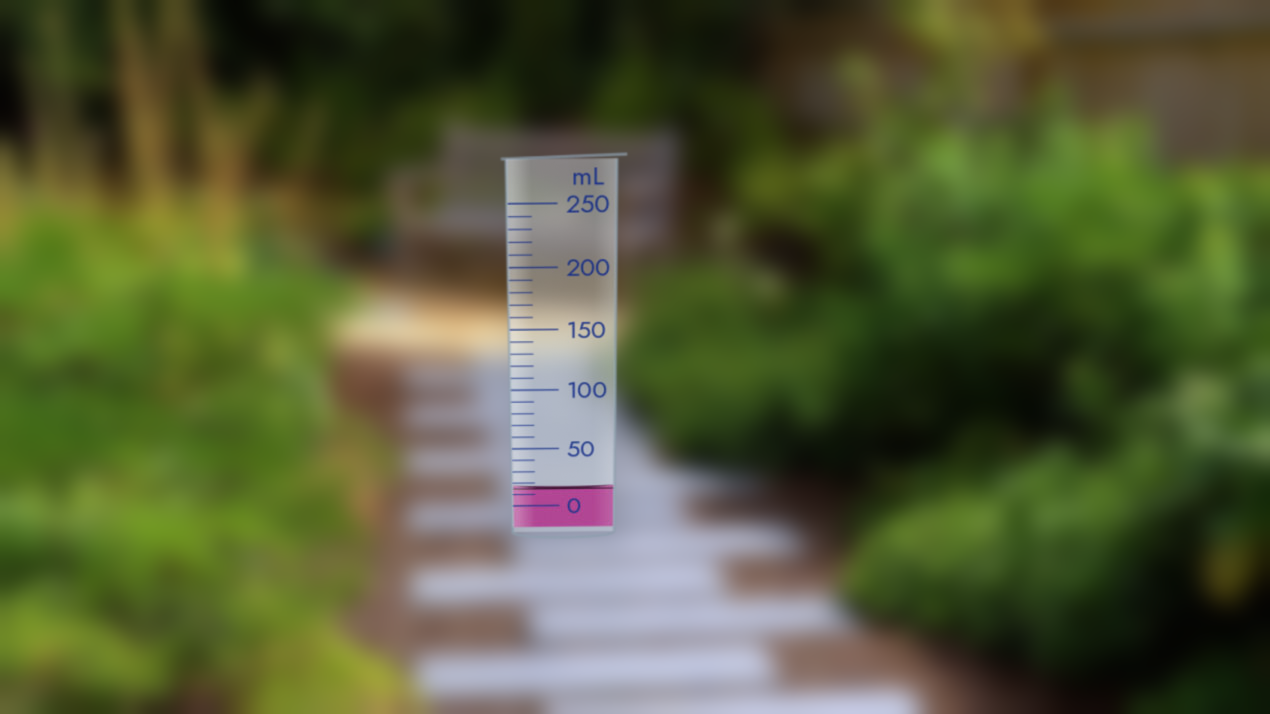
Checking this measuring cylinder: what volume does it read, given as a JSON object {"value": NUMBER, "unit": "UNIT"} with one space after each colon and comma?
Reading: {"value": 15, "unit": "mL"}
